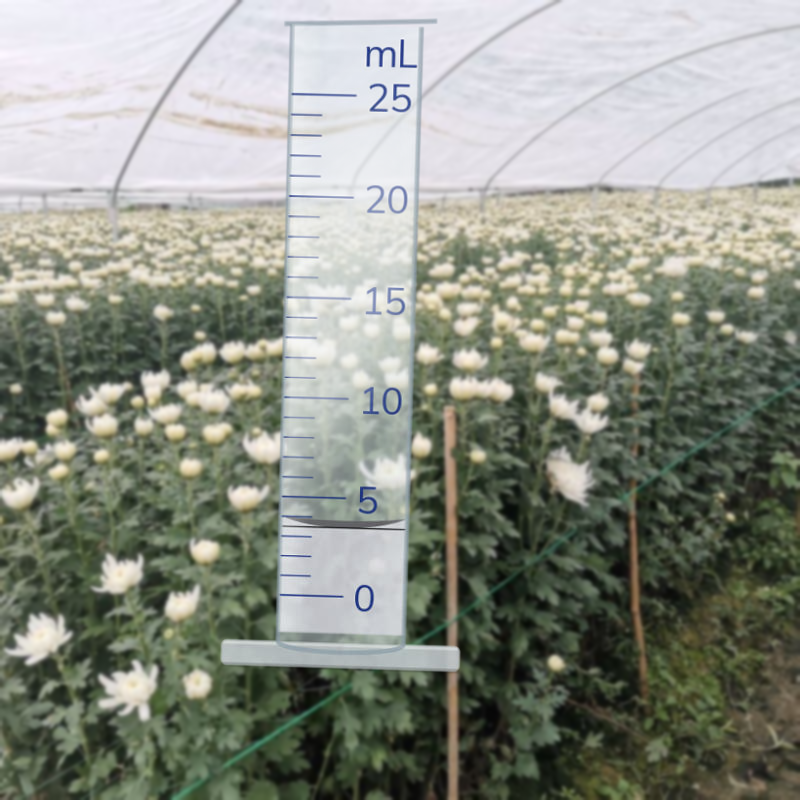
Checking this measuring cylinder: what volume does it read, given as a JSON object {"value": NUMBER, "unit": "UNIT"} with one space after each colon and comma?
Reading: {"value": 3.5, "unit": "mL"}
